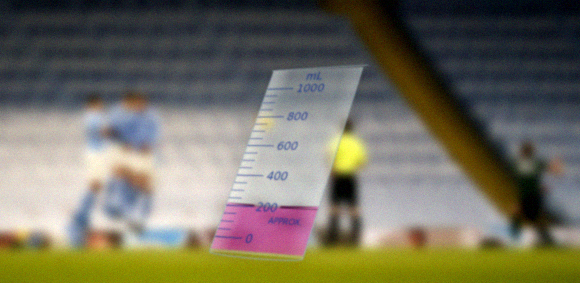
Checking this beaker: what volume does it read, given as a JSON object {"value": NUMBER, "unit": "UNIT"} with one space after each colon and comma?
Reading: {"value": 200, "unit": "mL"}
